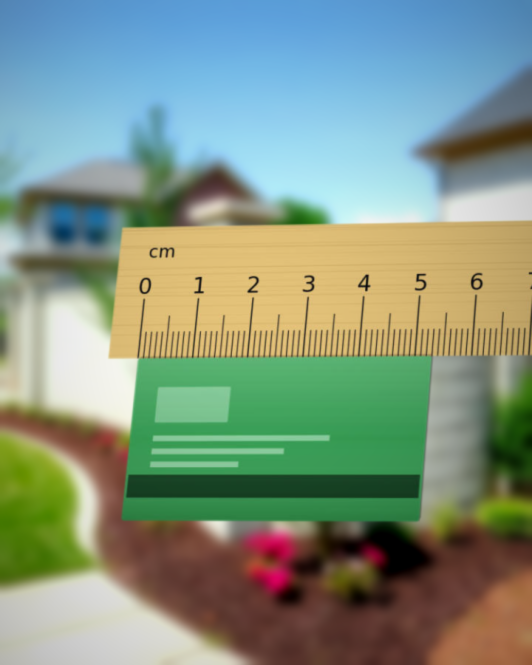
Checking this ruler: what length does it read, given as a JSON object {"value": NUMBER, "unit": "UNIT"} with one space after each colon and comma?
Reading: {"value": 5.3, "unit": "cm"}
